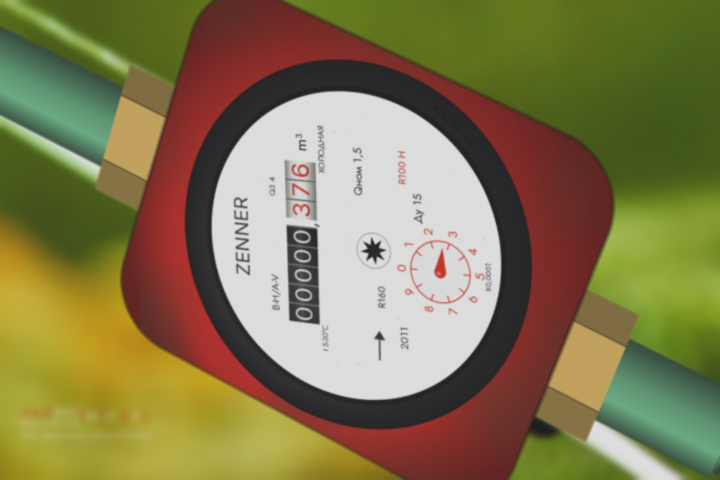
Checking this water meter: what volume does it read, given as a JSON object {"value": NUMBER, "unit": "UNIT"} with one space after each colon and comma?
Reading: {"value": 0.3762, "unit": "m³"}
